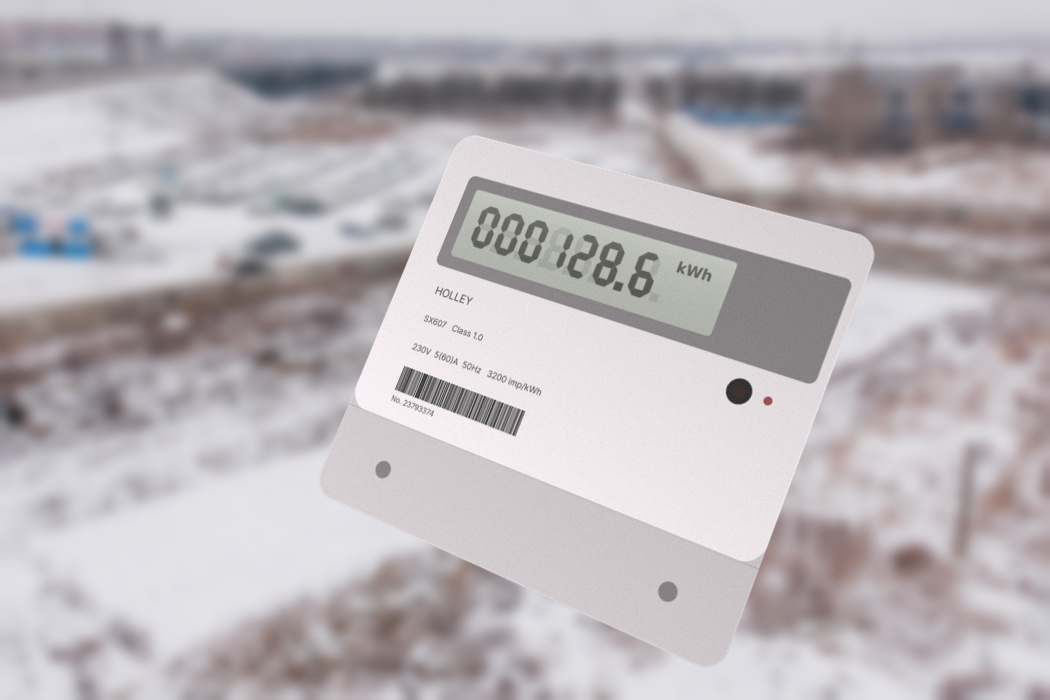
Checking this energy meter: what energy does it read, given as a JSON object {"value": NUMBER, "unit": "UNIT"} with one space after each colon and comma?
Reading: {"value": 128.6, "unit": "kWh"}
